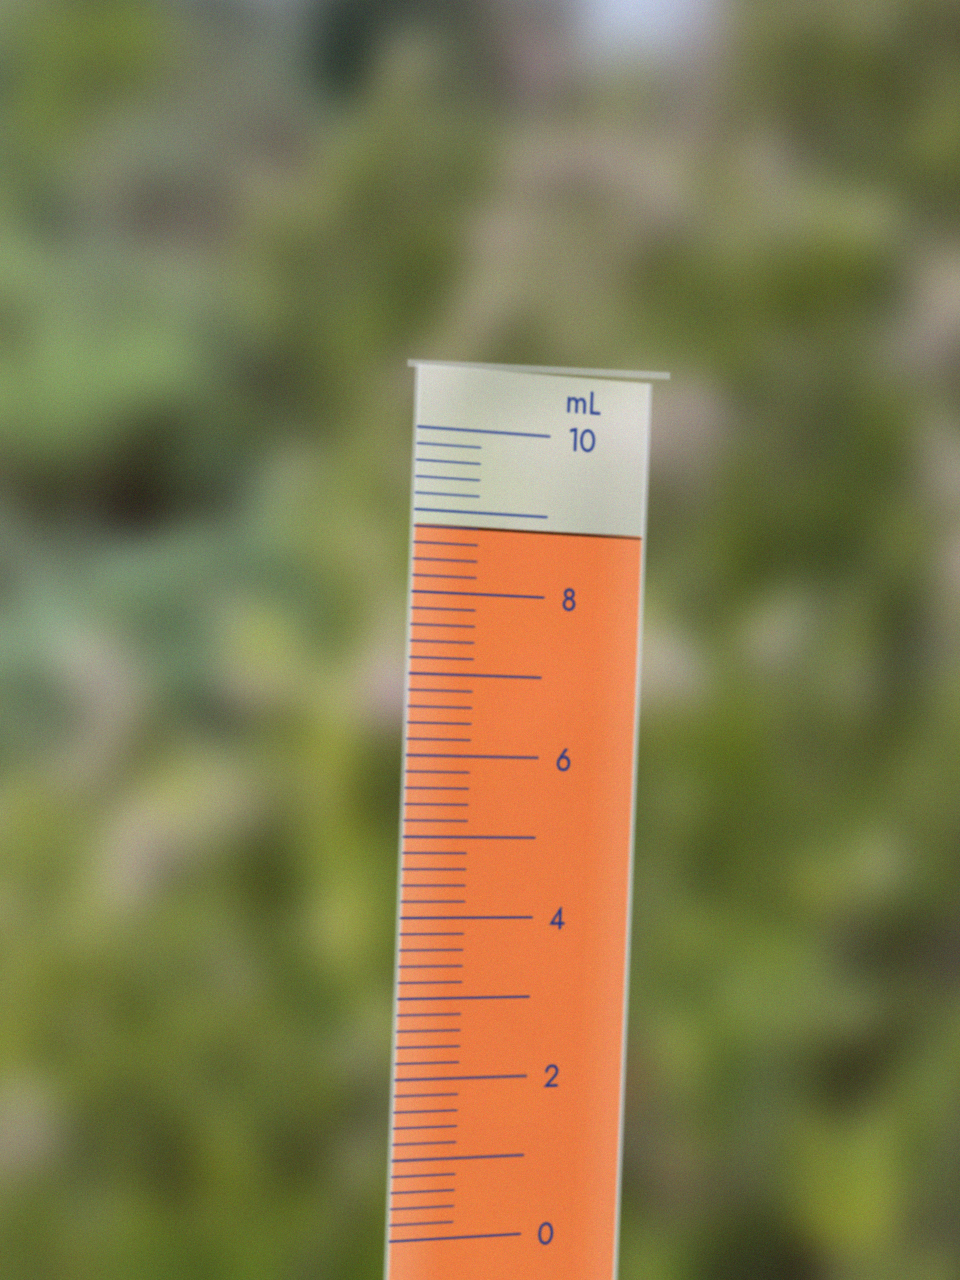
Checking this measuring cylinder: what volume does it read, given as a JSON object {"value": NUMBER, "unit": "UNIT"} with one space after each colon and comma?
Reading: {"value": 8.8, "unit": "mL"}
